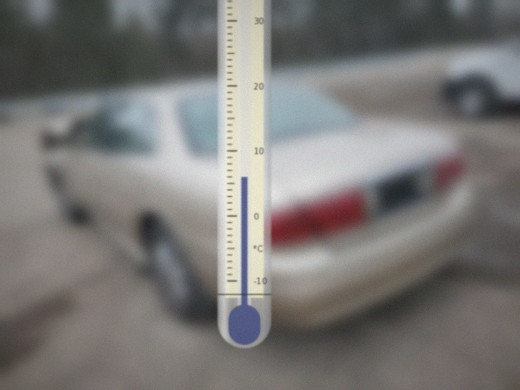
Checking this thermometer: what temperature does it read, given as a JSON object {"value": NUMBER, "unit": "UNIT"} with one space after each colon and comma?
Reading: {"value": 6, "unit": "°C"}
